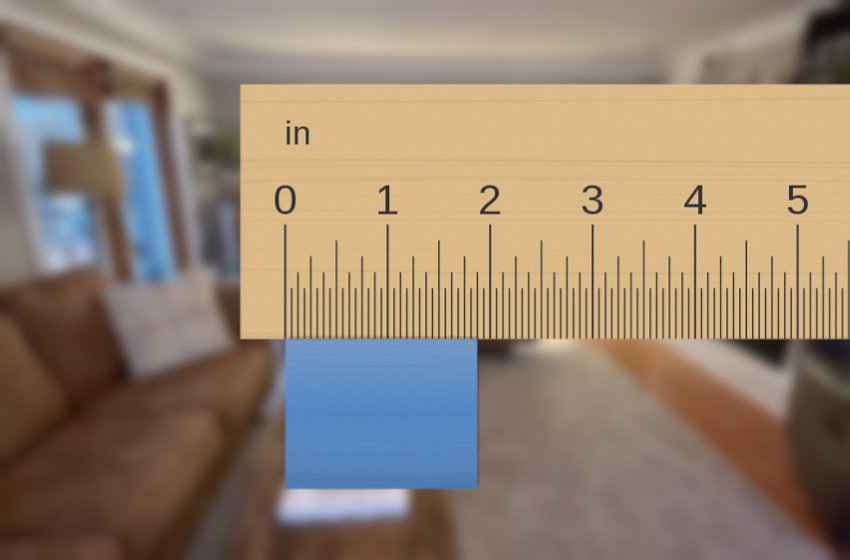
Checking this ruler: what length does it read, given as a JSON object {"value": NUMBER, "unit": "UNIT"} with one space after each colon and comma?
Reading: {"value": 1.875, "unit": "in"}
